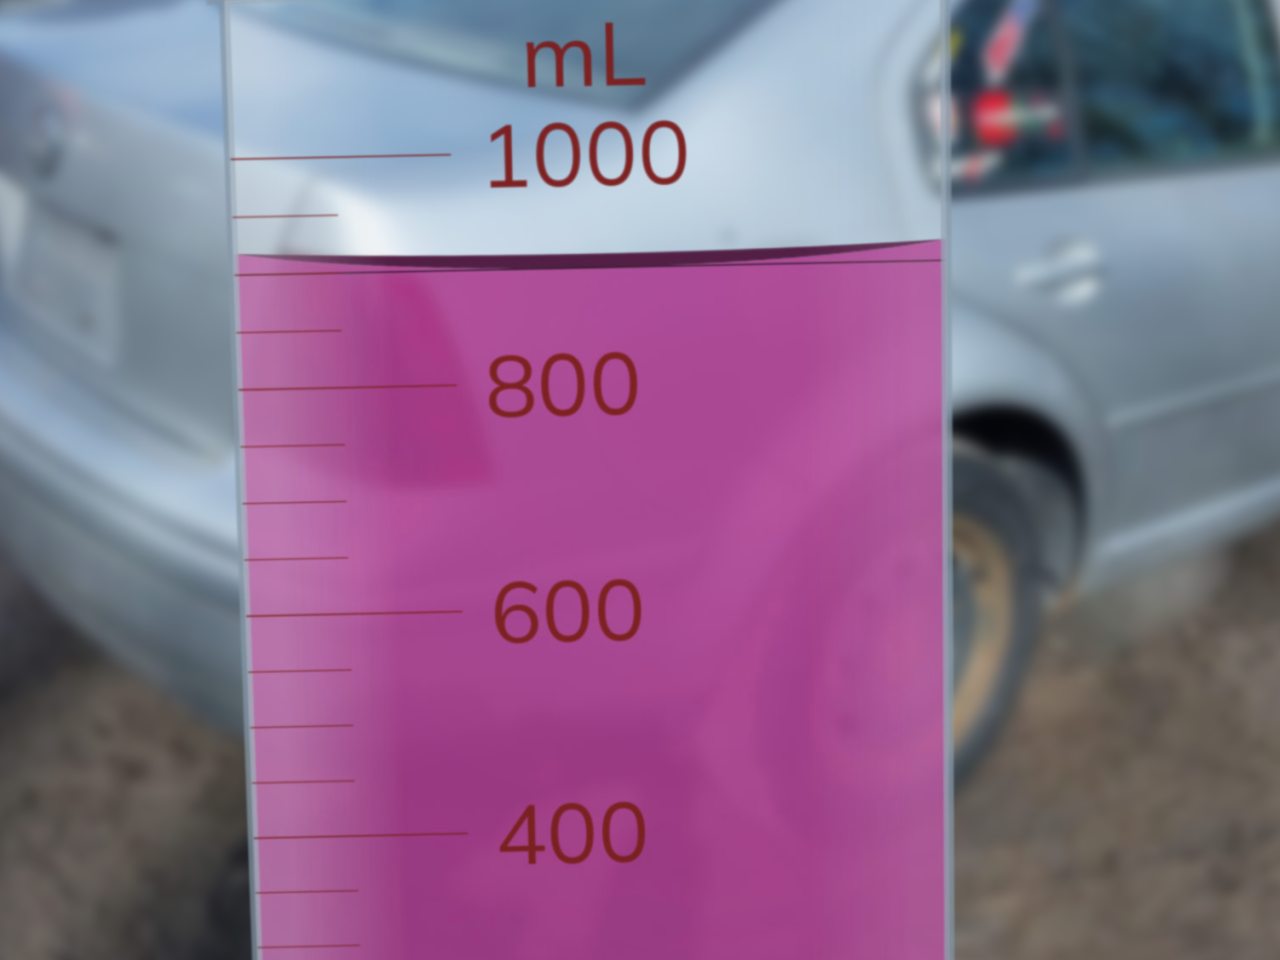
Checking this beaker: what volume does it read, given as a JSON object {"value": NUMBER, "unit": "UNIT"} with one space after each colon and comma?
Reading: {"value": 900, "unit": "mL"}
